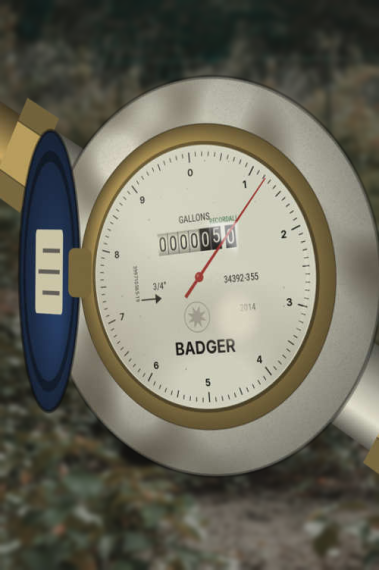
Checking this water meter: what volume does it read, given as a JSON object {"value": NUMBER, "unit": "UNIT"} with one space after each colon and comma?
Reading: {"value": 51.2, "unit": "gal"}
